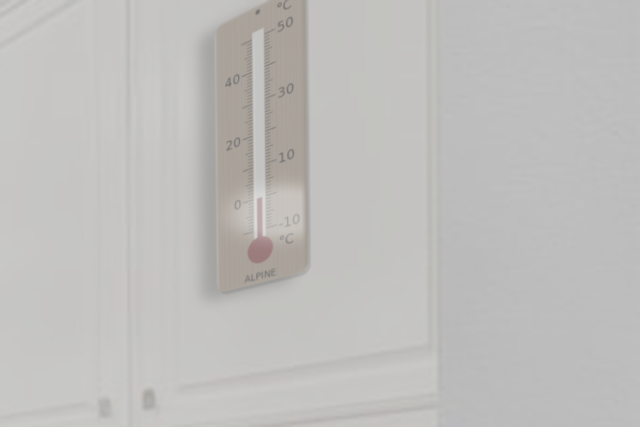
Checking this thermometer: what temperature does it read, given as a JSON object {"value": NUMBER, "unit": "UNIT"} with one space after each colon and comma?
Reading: {"value": 0, "unit": "°C"}
